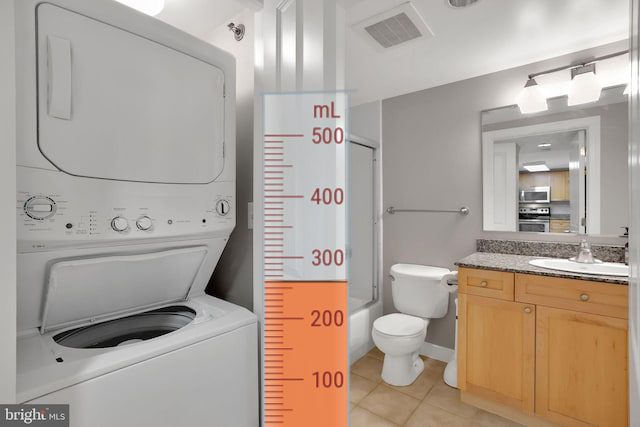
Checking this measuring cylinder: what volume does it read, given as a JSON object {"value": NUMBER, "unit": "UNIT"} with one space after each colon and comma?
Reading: {"value": 260, "unit": "mL"}
